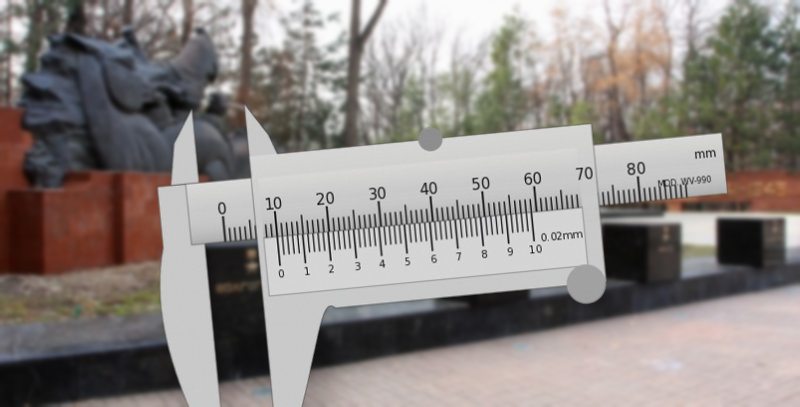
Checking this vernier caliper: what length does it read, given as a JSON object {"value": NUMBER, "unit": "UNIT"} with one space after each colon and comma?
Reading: {"value": 10.0, "unit": "mm"}
